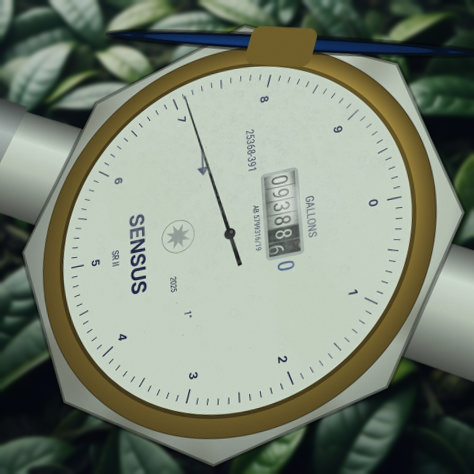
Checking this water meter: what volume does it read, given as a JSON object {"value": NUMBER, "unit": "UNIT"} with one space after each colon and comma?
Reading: {"value": 938857.1, "unit": "gal"}
